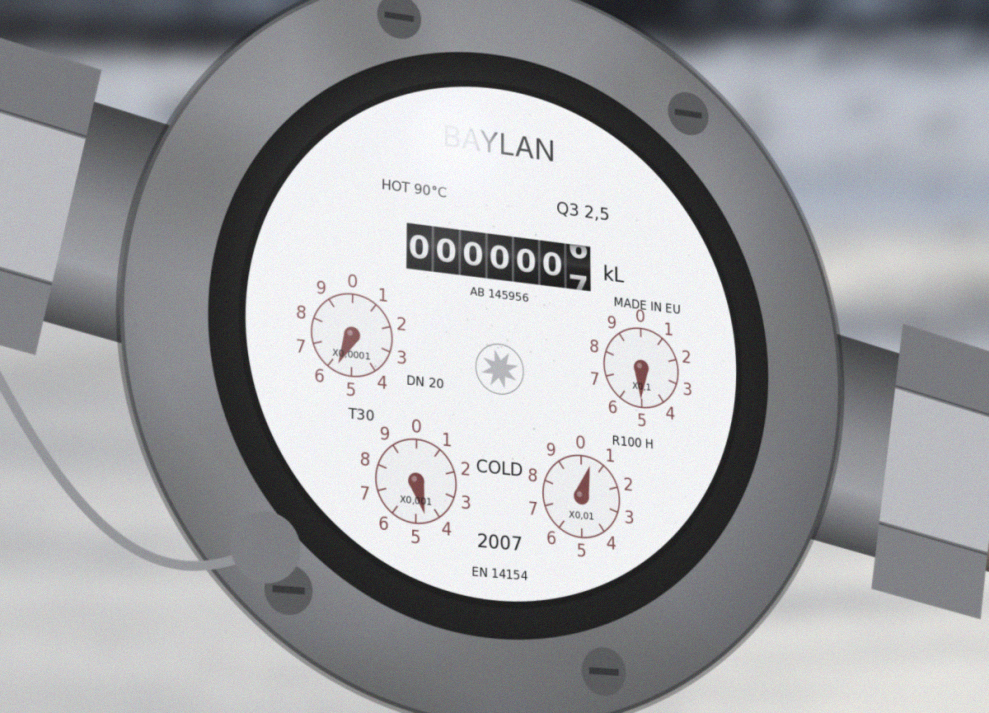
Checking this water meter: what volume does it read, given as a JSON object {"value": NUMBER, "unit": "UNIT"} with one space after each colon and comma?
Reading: {"value": 6.5045, "unit": "kL"}
